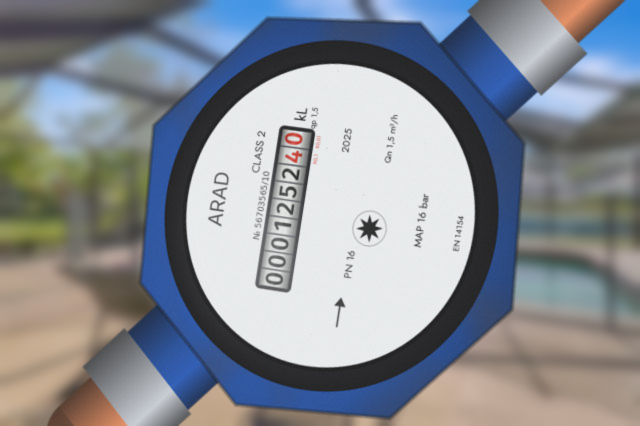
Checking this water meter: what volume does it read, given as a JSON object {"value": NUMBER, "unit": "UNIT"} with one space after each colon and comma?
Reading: {"value": 1252.40, "unit": "kL"}
